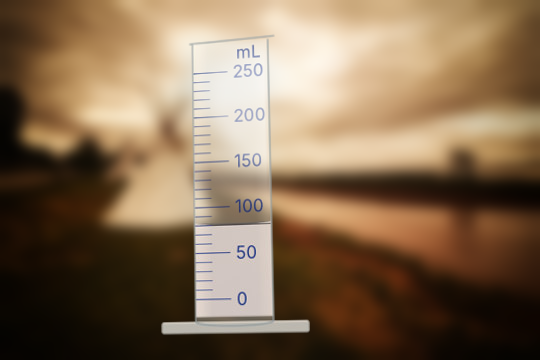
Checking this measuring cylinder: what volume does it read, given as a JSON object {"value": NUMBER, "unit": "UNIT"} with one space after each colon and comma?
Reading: {"value": 80, "unit": "mL"}
